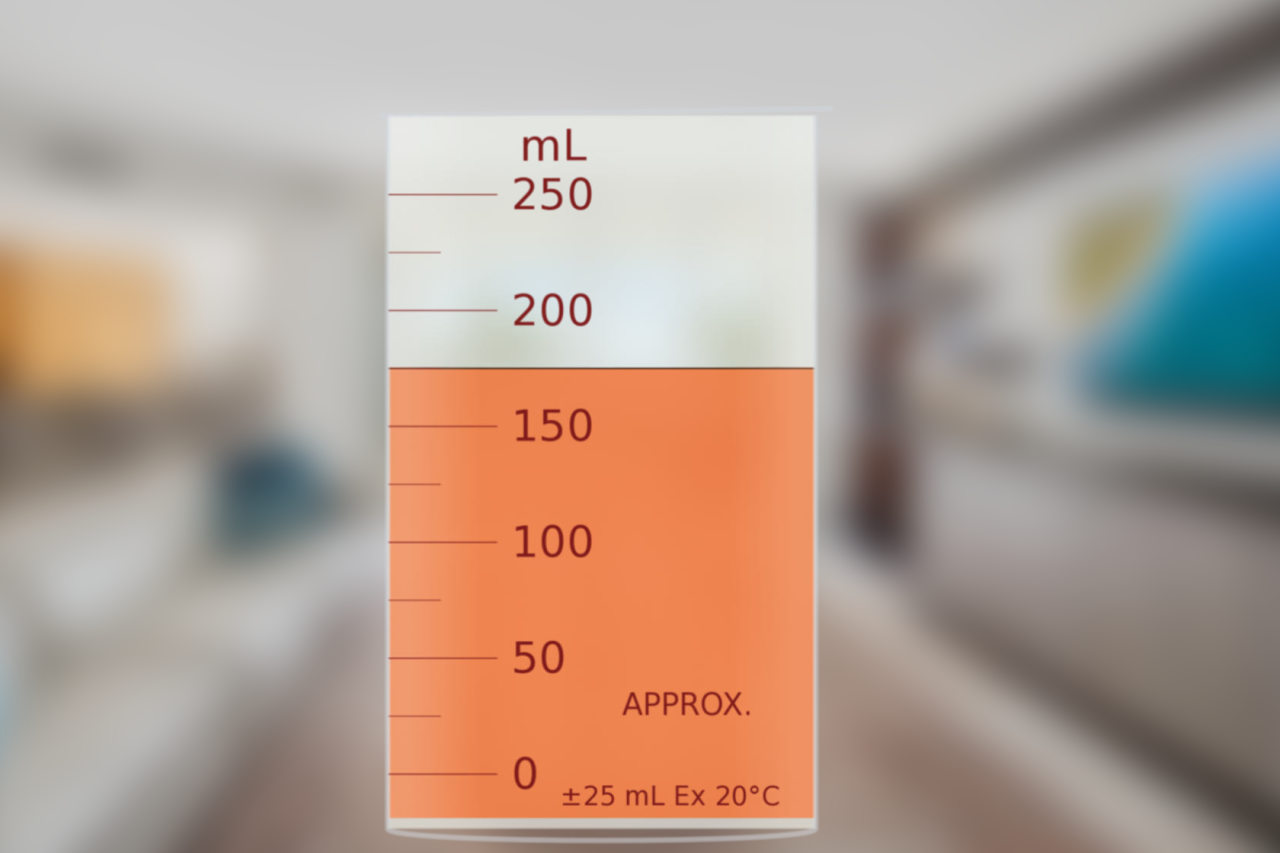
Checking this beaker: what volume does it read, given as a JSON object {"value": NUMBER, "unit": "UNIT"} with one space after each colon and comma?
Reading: {"value": 175, "unit": "mL"}
